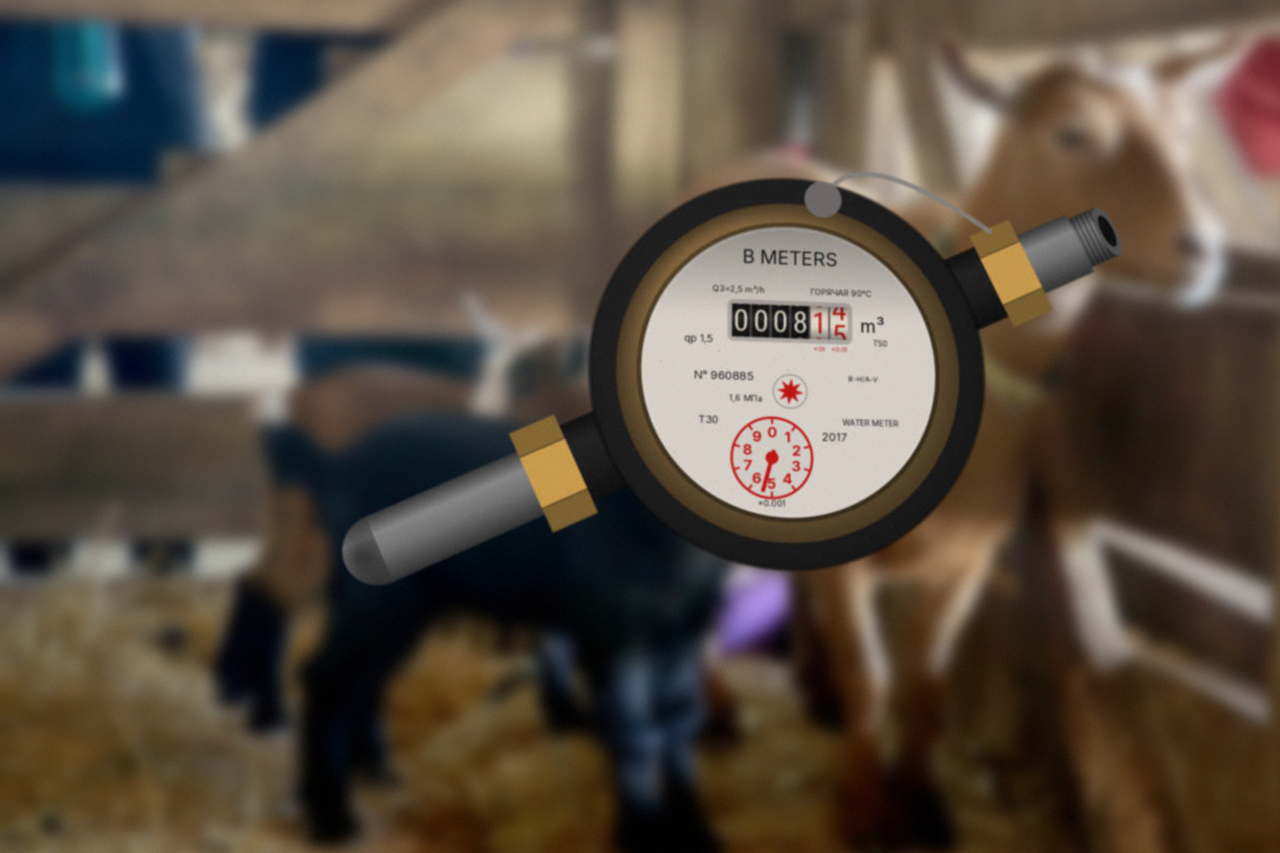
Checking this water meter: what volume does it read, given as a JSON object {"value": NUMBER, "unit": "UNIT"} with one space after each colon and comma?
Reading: {"value": 8.145, "unit": "m³"}
